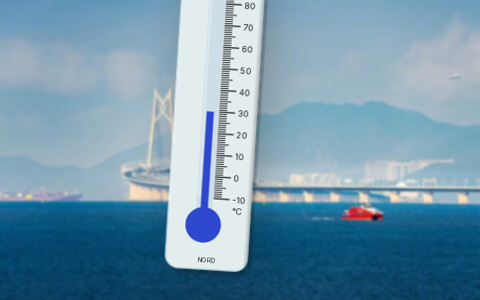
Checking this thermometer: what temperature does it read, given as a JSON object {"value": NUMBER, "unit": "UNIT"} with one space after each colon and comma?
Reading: {"value": 30, "unit": "°C"}
